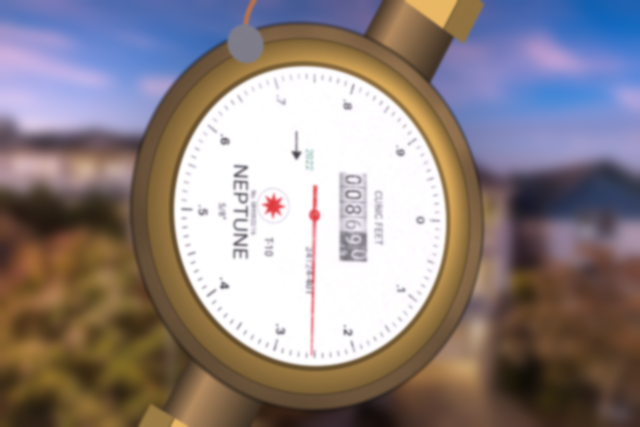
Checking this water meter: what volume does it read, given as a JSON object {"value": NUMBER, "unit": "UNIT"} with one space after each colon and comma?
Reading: {"value": 8690.25, "unit": "ft³"}
